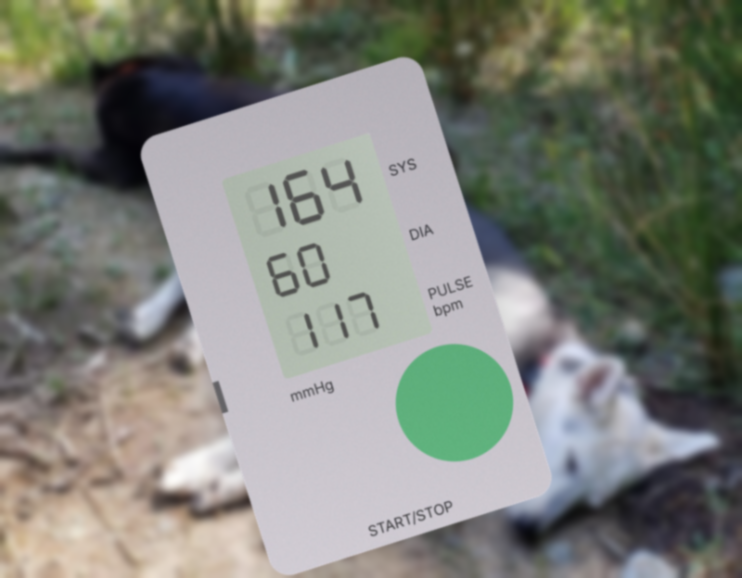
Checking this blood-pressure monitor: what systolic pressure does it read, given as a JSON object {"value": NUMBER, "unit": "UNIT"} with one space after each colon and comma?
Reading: {"value": 164, "unit": "mmHg"}
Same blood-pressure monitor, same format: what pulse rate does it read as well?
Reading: {"value": 117, "unit": "bpm"}
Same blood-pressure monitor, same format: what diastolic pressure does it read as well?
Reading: {"value": 60, "unit": "mmHg"}
